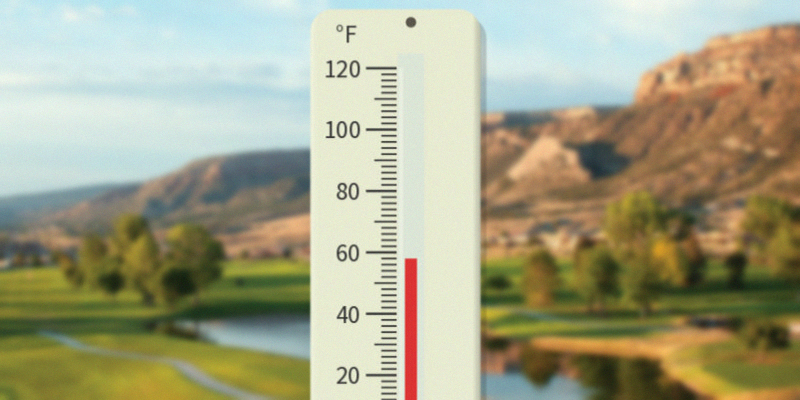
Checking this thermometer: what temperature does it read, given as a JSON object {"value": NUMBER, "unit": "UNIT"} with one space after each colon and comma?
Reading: {"value": 58, "unit": "°F"}
